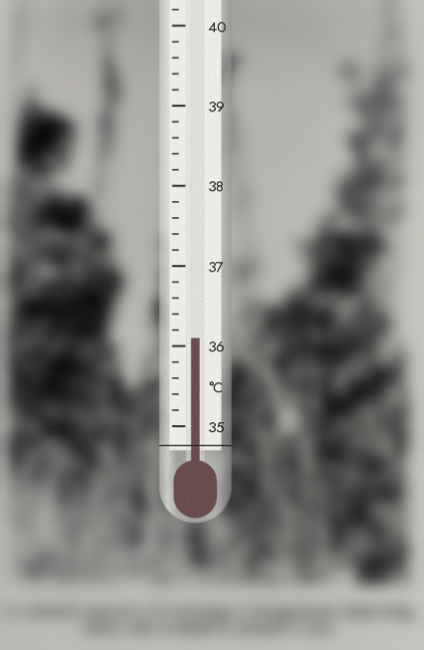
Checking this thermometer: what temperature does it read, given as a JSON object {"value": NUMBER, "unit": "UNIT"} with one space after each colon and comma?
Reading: {"value": 36.1, "unit": "°C"}
